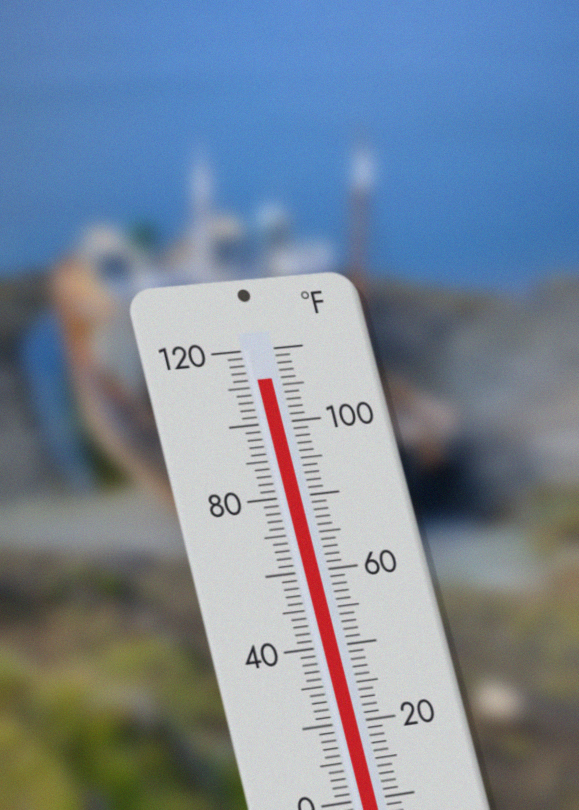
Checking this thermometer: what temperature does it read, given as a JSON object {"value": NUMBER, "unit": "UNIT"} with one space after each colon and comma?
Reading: {"value": 112, "unit": "°F"}
